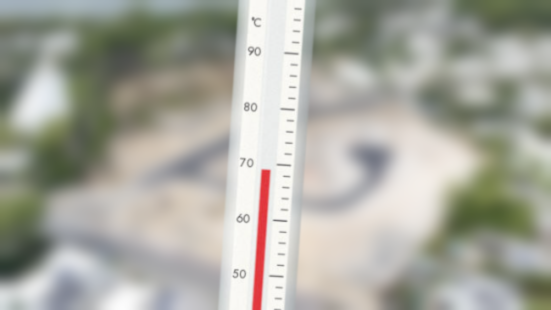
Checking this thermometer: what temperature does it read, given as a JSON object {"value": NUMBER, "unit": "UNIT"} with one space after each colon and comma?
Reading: {"value": 69, "unit": "°C"}
